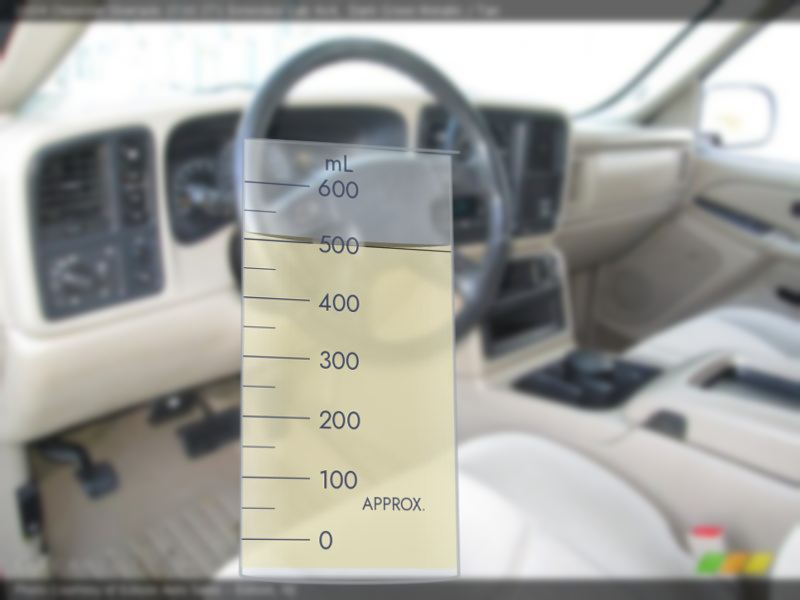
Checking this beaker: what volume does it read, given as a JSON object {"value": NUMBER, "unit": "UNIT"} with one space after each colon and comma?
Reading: {"value": 500, "unit": "mL"}
